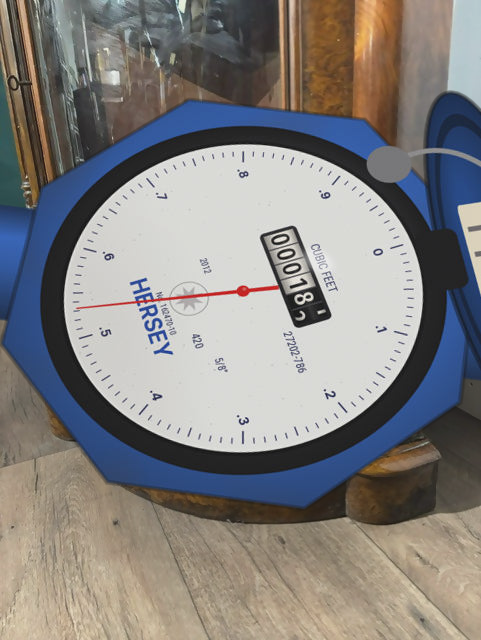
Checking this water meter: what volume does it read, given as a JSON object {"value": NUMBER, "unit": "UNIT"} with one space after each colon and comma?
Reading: {"value": 181.53, "unit": "ft³"}
